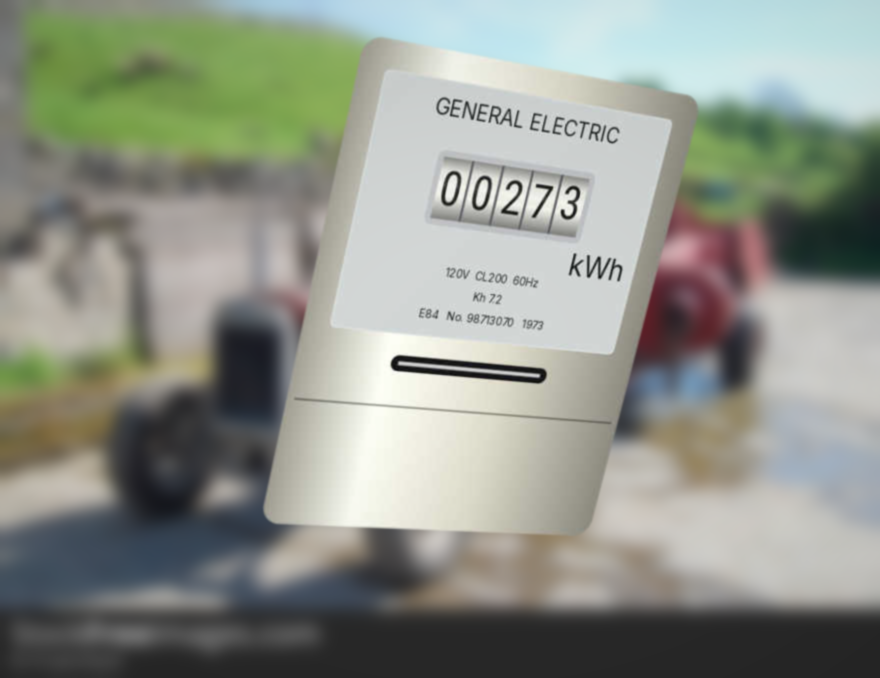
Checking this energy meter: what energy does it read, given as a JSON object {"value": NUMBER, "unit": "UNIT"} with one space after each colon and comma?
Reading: {"value": 273, "unit": "kWh"}
